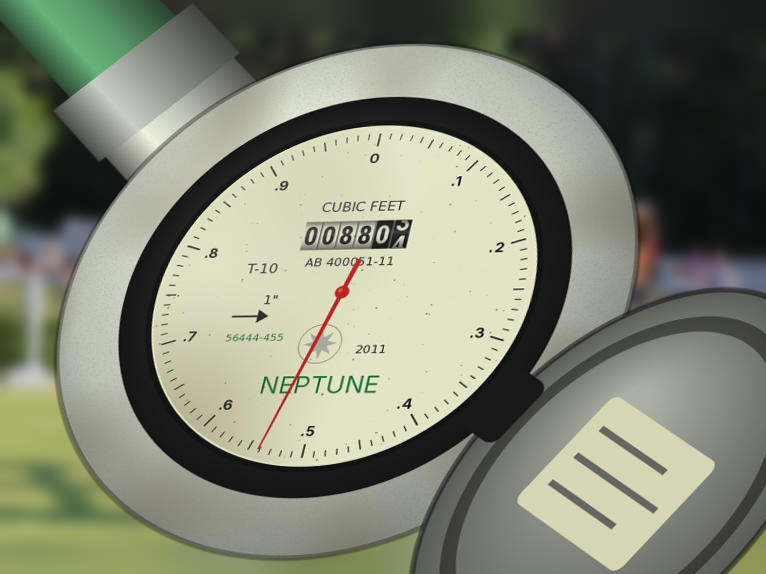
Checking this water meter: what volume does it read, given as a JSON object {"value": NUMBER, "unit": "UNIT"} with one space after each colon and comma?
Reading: {"value": 8803.54, "unit": "ft³"}
